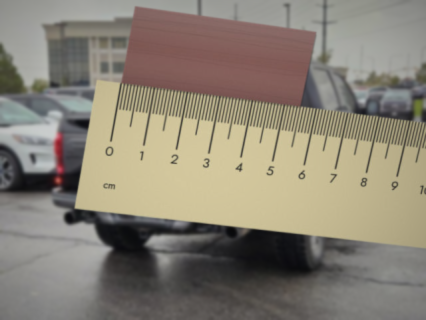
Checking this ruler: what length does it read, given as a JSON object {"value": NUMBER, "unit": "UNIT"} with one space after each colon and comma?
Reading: {"value": 5.5, "unit": "cm"}
